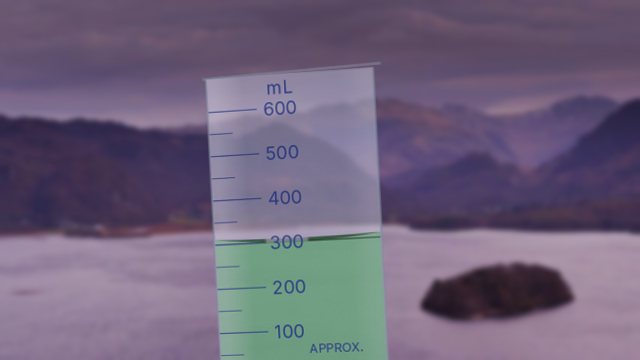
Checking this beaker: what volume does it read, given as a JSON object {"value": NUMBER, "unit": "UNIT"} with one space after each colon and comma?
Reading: {"value": 300, "unit": "mL"}
